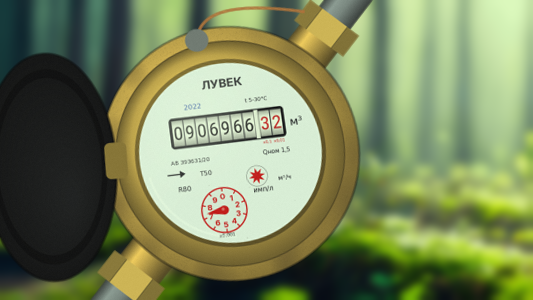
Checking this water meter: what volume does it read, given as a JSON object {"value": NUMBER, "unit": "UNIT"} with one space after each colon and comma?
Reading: {"value": 906966.327, "unit": "m³"}
